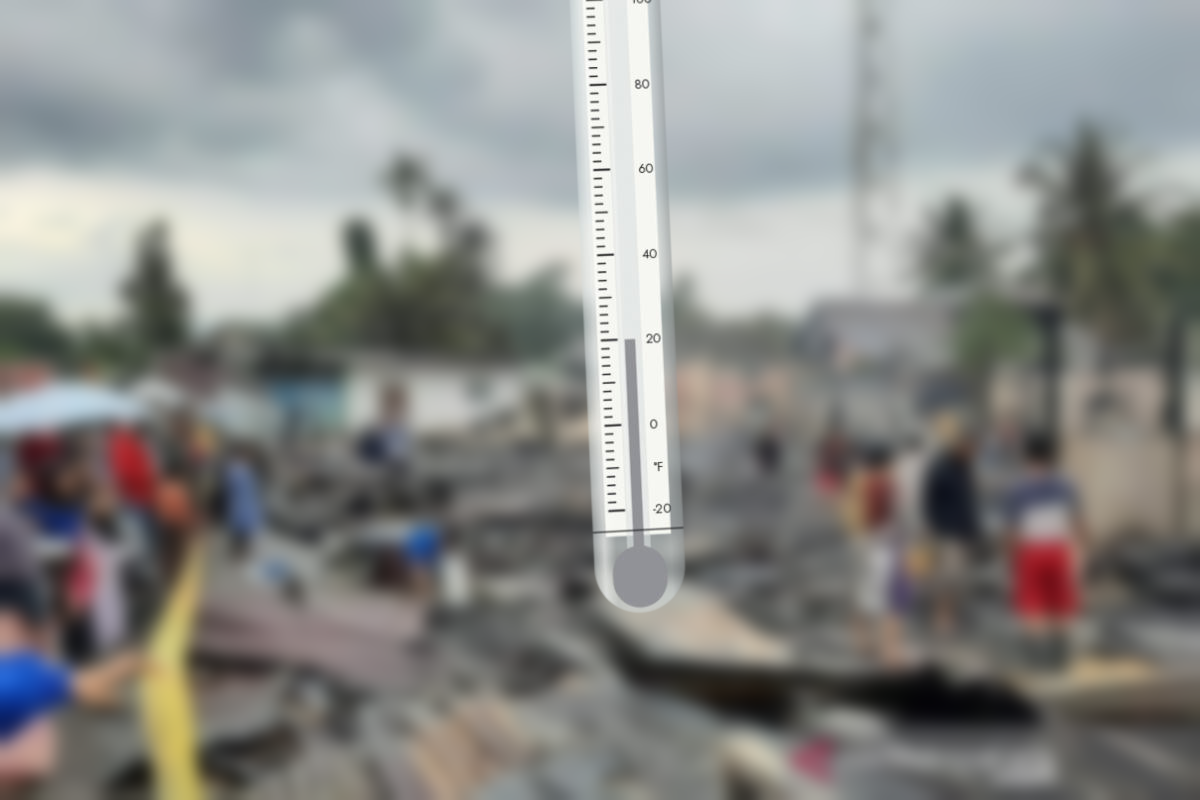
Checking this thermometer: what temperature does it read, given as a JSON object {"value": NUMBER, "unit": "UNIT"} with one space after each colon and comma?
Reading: {"value": 20, "unit": "°F"}
